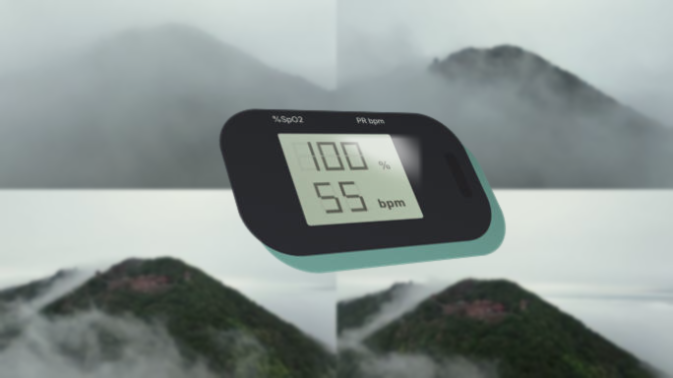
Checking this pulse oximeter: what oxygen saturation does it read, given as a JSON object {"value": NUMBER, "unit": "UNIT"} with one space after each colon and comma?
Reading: {"value": 100, "unit": "%"}
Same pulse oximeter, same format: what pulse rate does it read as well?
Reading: {"value": 55, "unit": "bpm"}
